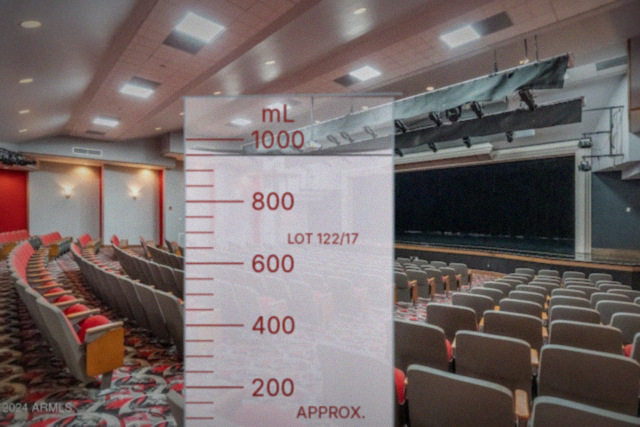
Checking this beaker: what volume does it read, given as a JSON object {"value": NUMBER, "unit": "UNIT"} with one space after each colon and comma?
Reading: {"value": 950, "unit": "mL"}
